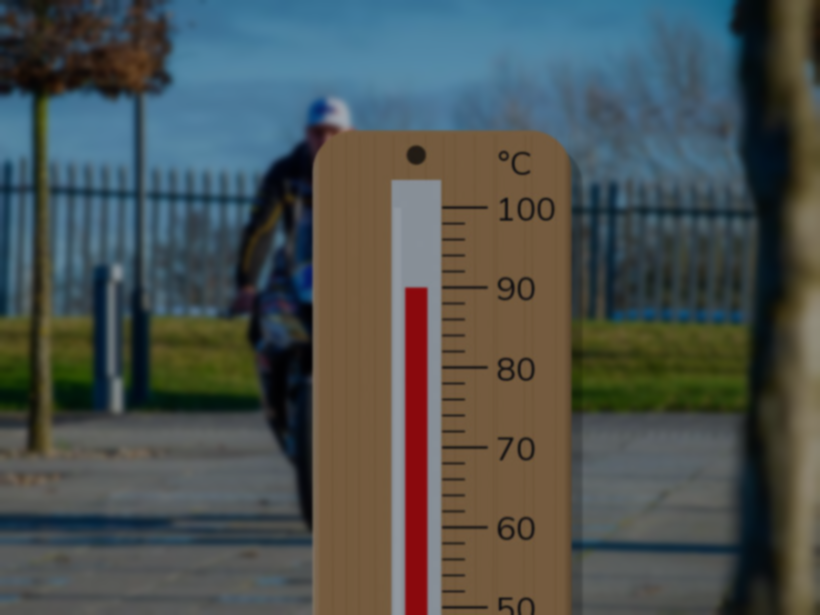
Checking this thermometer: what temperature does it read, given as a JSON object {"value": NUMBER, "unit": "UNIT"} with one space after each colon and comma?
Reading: {"value": 90, "unit": "°C"}
